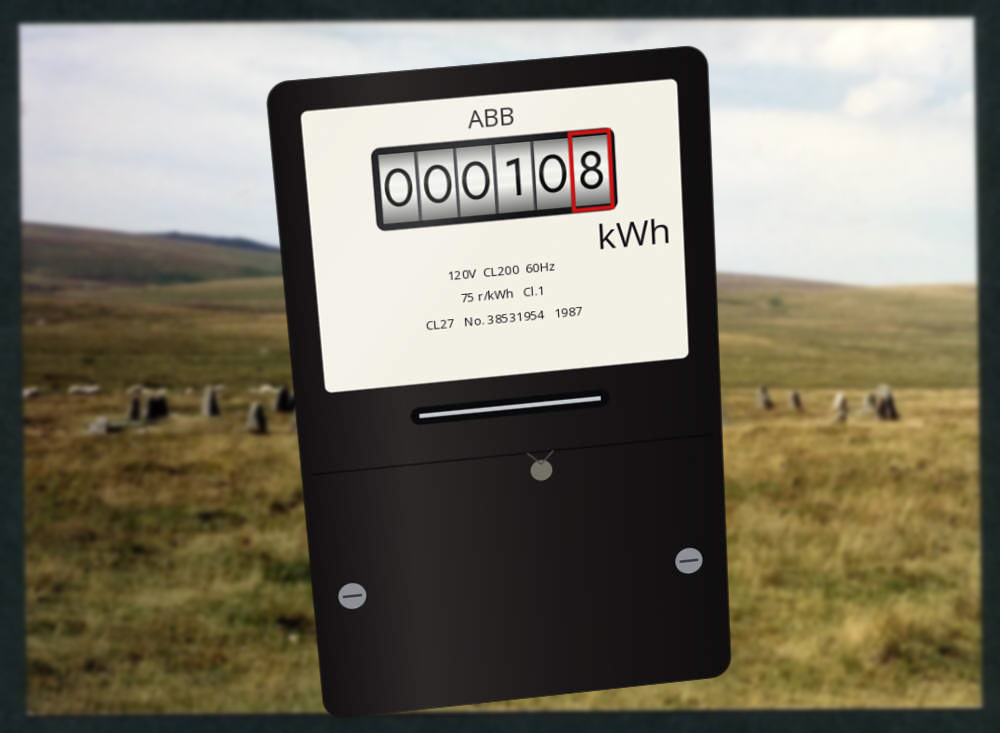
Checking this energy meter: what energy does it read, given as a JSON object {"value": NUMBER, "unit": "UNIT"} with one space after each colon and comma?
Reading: {"value": 10.8, "unit": "kWh"}
